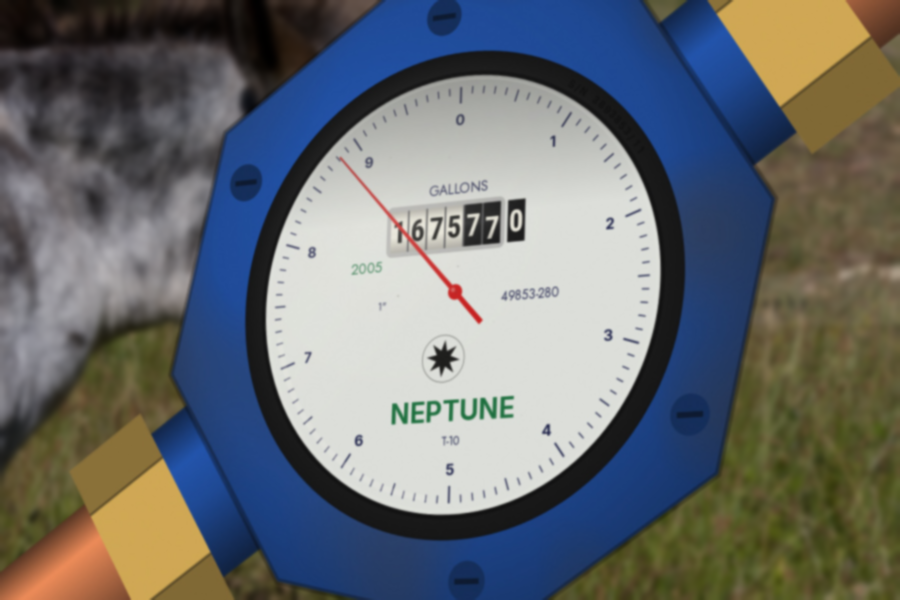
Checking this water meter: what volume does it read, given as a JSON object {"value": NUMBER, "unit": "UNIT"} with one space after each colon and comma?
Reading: {"value": 1675768.8, "unit": "gal"}
